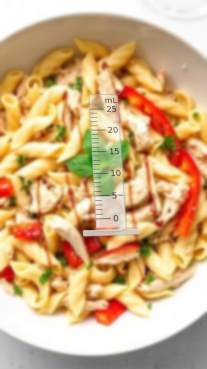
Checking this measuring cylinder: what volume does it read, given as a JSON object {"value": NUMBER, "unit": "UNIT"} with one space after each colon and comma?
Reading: {"value": 5, "unit": "mL"}
